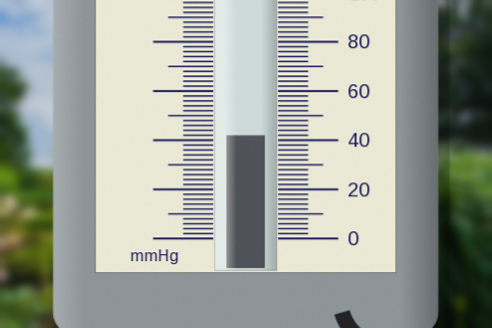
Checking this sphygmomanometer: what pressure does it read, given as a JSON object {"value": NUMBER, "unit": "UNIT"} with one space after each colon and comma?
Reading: {"value": 42, "unit": "mmHg"}
